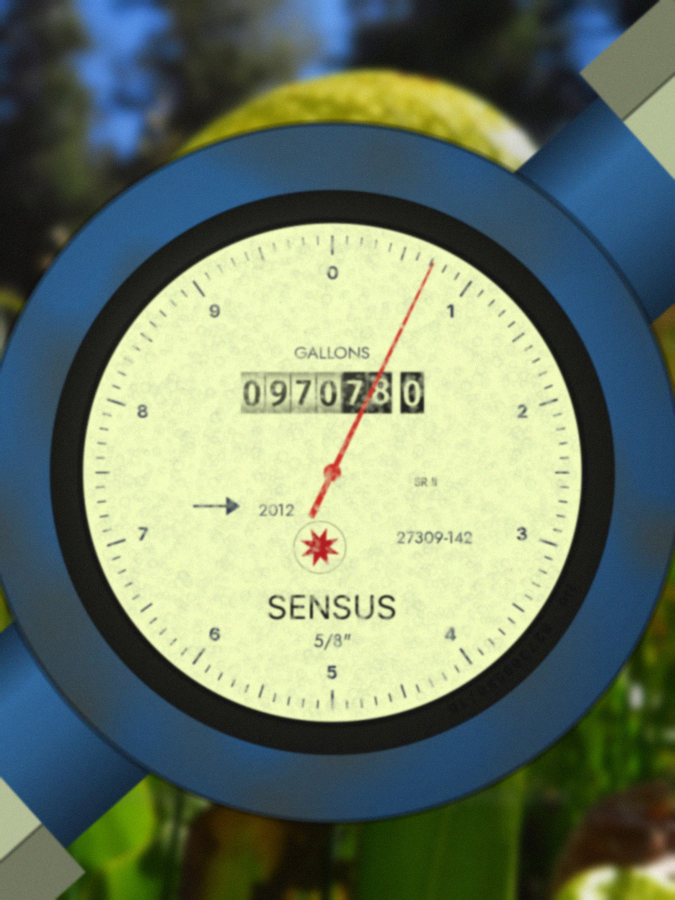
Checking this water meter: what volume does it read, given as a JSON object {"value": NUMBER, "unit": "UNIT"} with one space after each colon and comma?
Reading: {"value": 970780.7, "unit": "gal"}
